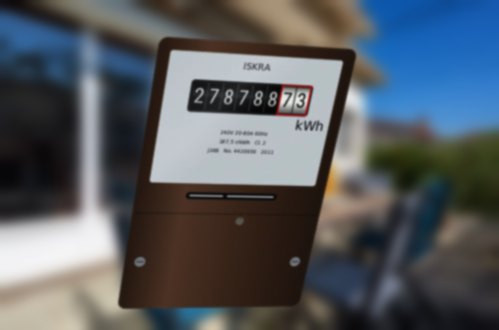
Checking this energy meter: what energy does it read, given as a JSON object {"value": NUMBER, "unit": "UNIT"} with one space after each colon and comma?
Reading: {"value": 278788.73, "unit": "kWh"}
